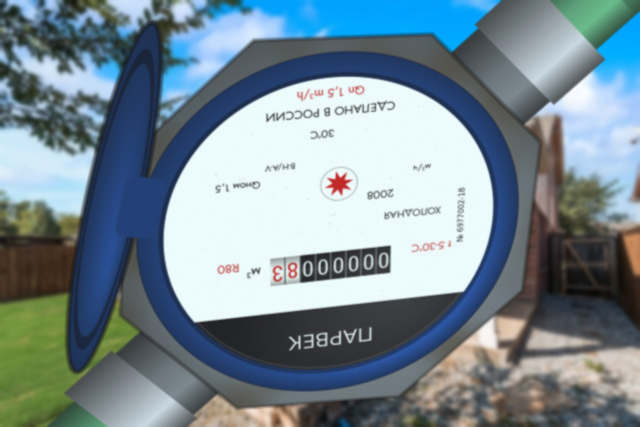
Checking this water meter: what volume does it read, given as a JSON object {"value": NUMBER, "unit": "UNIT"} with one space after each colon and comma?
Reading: {"value": 0.83, "unit": "m³"}
